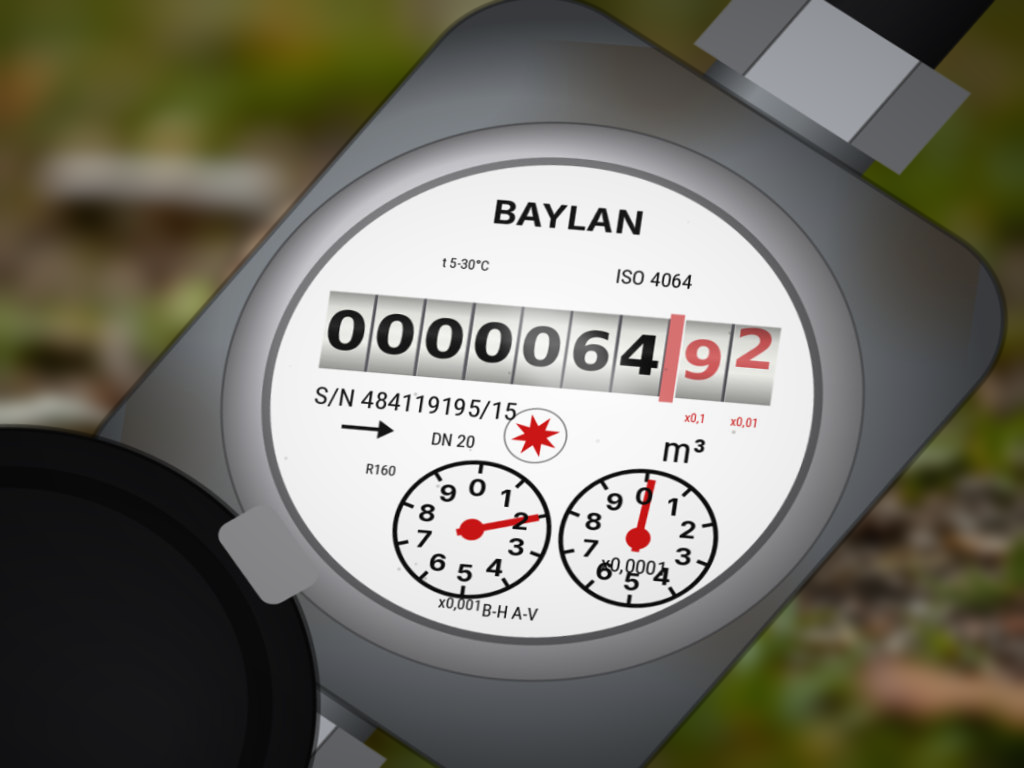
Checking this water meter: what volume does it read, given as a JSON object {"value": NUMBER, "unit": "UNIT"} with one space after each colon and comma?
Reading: {"value": 64.9220, "unit": "m³"}
